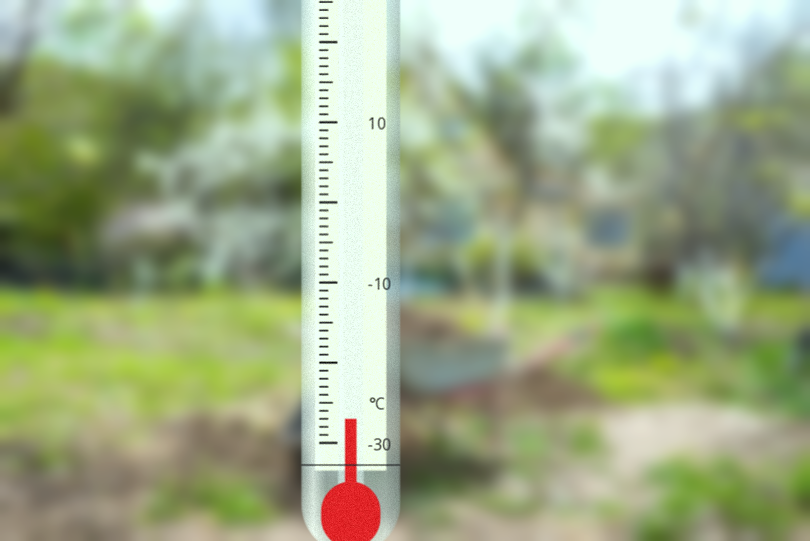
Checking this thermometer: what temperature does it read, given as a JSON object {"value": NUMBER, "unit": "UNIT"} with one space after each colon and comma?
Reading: {"value": -27, "unit": "°C"}
